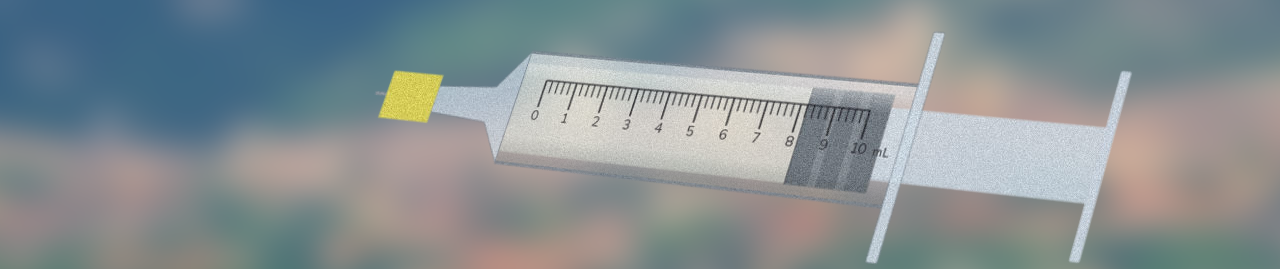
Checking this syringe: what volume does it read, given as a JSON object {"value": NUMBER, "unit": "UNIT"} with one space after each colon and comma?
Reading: {"value": 8.2, "unit": "mL"}
